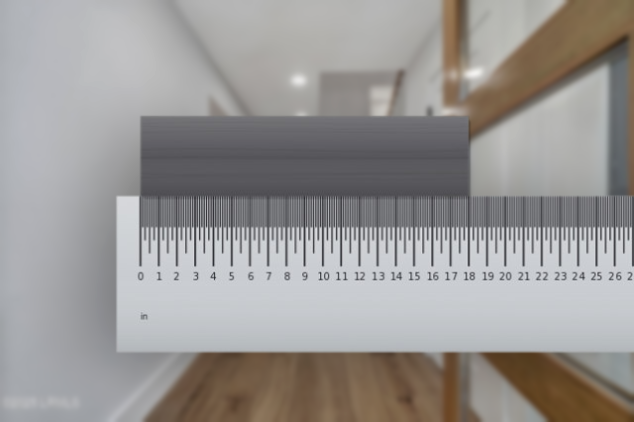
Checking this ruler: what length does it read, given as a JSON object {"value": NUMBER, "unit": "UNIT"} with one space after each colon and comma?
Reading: {"value": 18, "unit": "in"}
